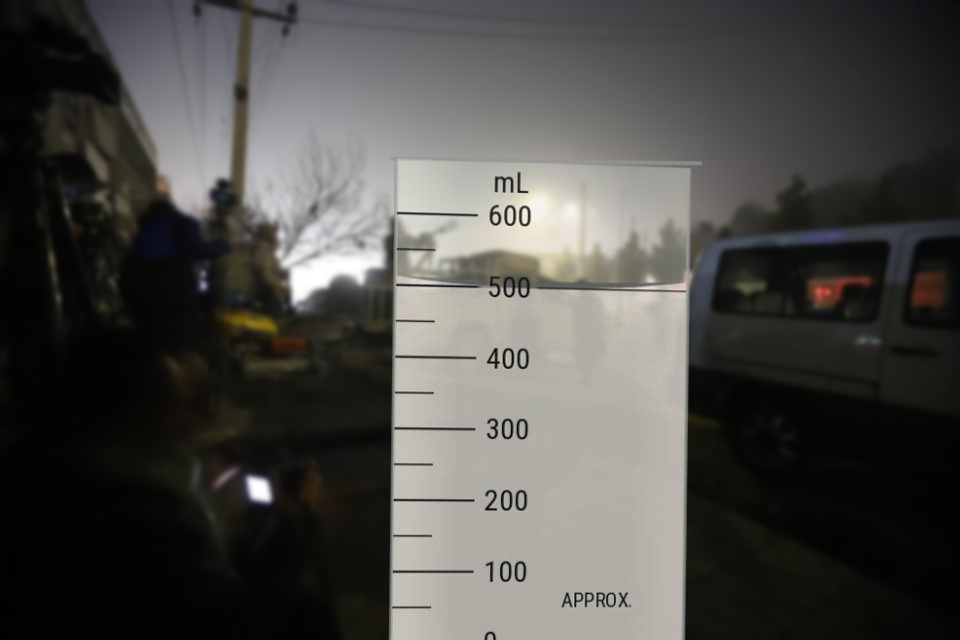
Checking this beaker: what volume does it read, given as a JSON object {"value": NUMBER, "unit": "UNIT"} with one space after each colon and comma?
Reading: {"value": 500, "unit": "mL"}
